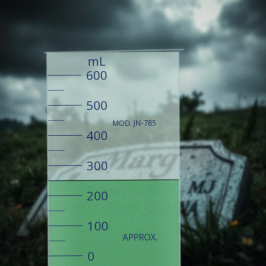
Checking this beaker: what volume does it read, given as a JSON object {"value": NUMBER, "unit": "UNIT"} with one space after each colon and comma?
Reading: {"value": 250, "unit": "mL"}
